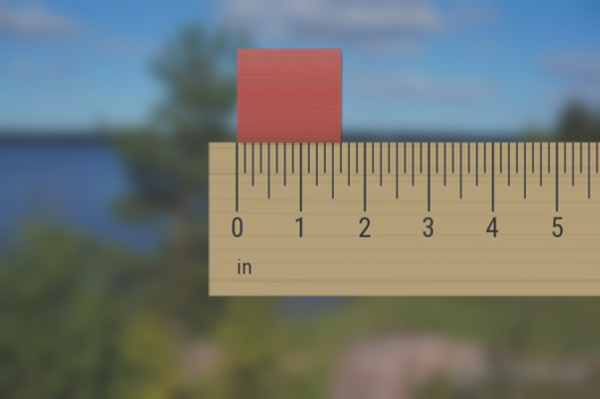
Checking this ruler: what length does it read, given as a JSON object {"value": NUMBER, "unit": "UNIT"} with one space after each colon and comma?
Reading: {"value": 1.625, "unit": "in"}
